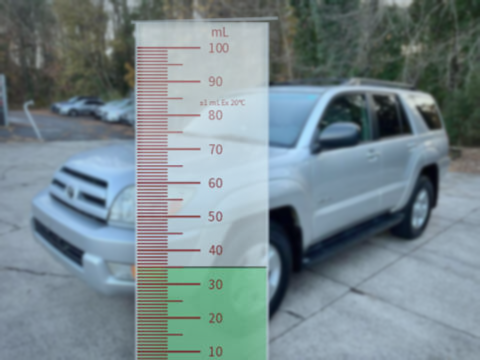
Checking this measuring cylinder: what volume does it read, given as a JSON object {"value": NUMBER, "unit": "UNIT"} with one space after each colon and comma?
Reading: {"value": 35, "unit": "mL"}
